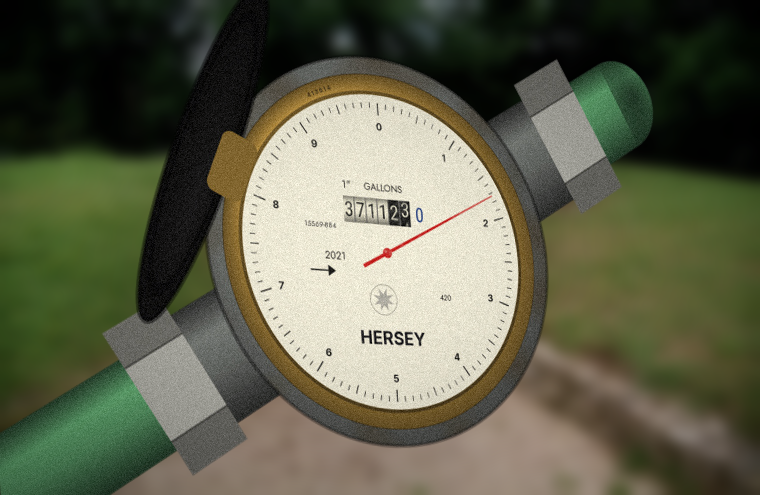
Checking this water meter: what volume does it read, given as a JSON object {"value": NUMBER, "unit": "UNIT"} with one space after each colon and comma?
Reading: {"value": 3711231.7, "unit": "gal"}
